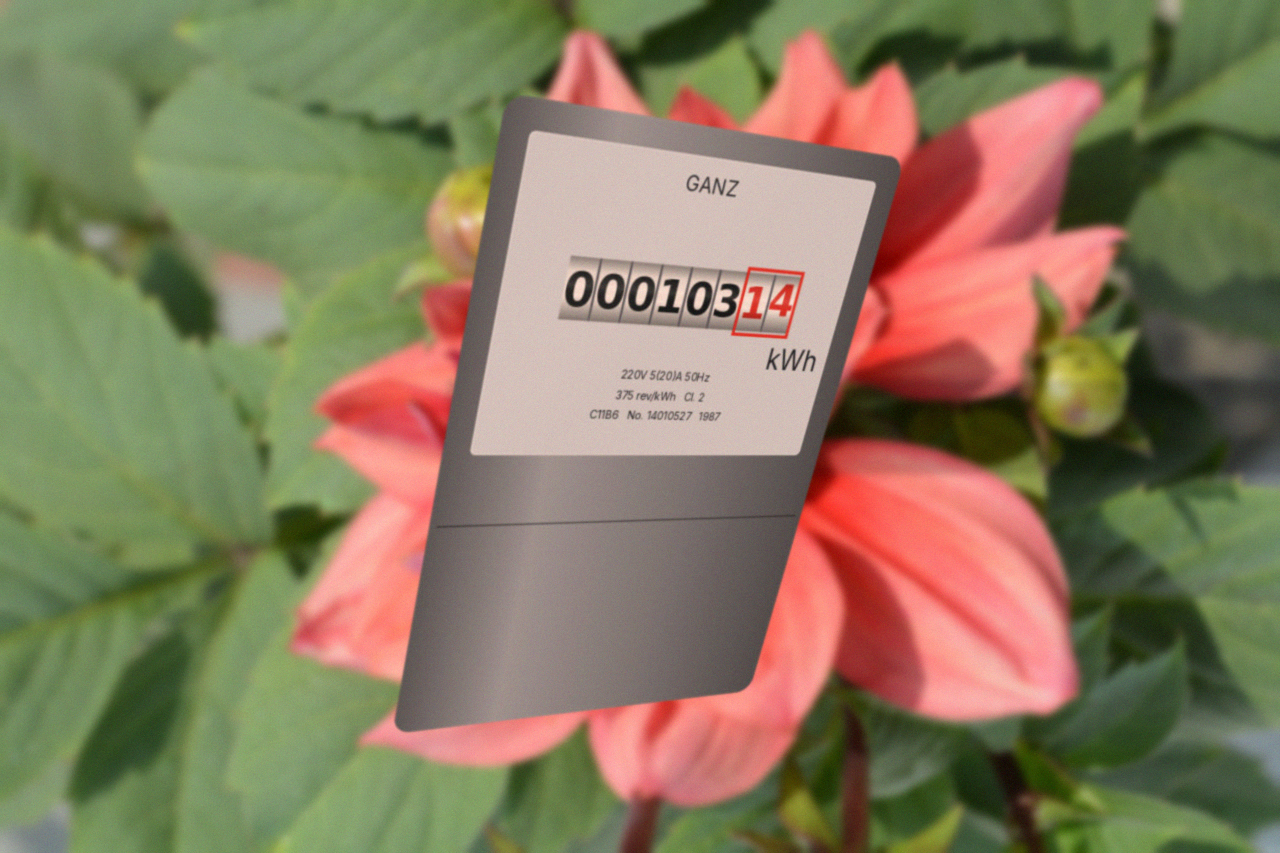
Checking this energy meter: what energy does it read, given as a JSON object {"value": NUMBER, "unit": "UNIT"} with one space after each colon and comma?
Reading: {"value": 103.14, "unit": "kWh"}
